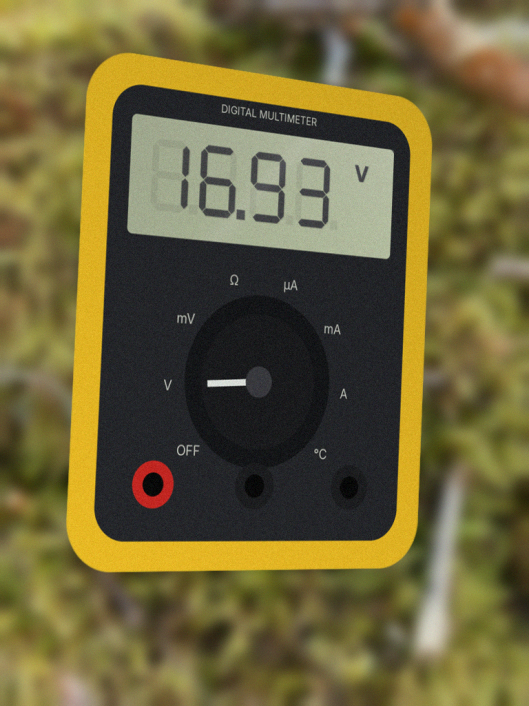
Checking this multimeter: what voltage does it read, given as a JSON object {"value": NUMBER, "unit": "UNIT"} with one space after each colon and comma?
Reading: {"value": 16.93, "unit": "V"}
